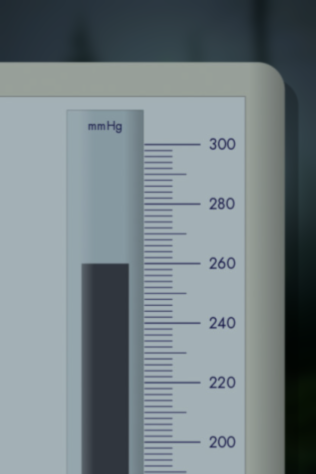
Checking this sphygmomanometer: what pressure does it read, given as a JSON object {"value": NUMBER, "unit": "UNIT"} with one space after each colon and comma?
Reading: {"value": 260, "unit": "mmHg"}
